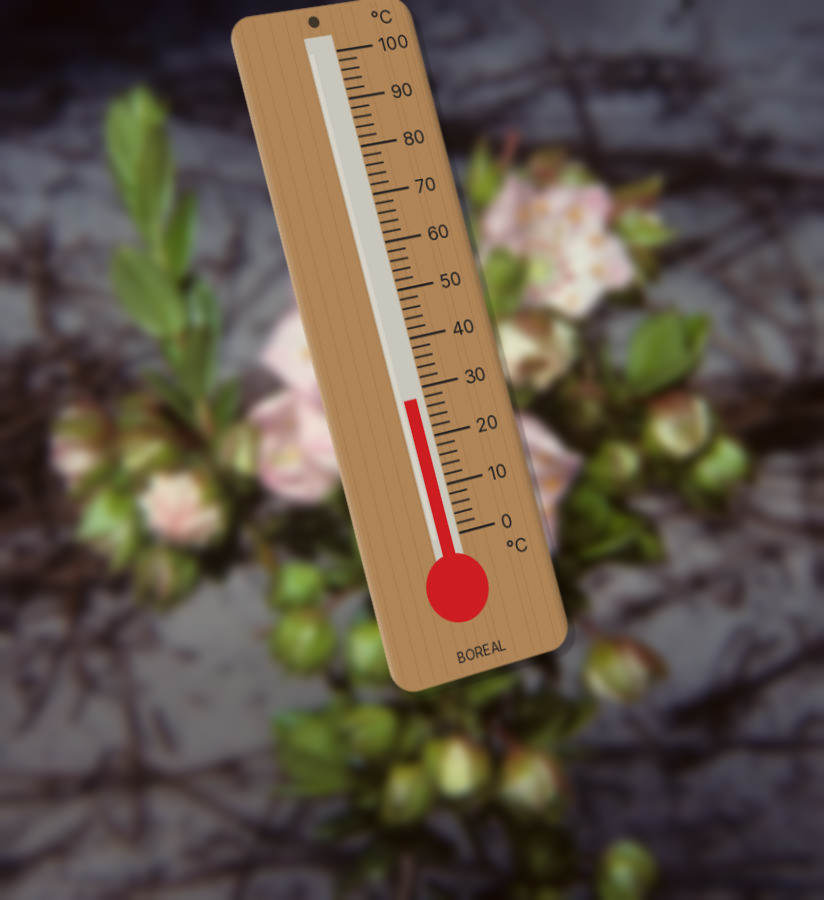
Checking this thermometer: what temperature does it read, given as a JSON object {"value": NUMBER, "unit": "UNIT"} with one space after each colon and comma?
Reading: {"value": 28, "unit": "°C"}
